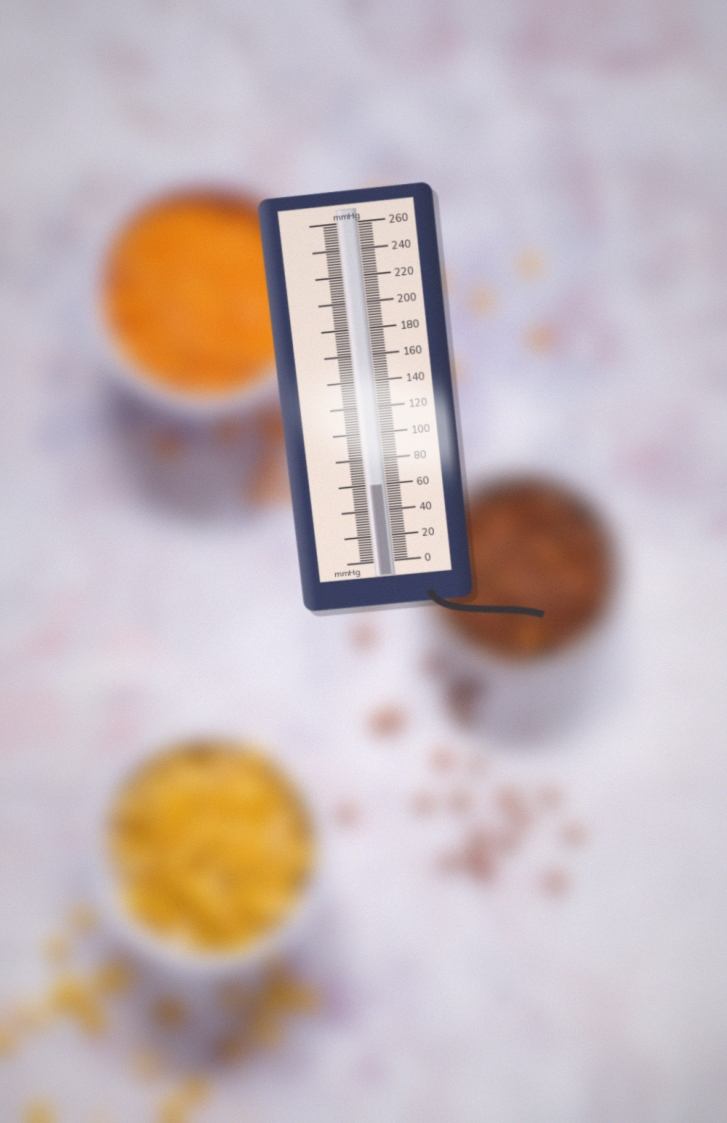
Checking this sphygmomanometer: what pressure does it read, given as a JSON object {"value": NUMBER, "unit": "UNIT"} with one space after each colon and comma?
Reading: {"value": 60, "unit": "mmHg"}
